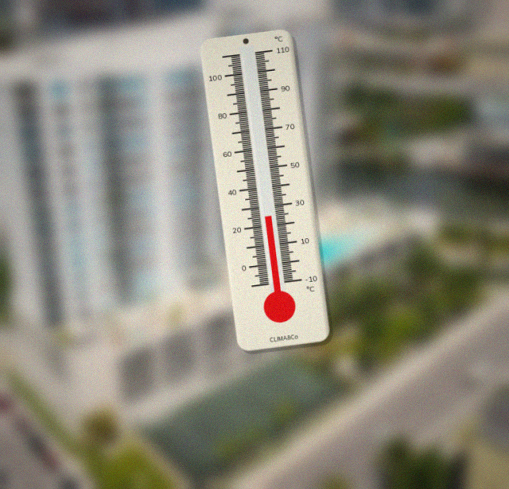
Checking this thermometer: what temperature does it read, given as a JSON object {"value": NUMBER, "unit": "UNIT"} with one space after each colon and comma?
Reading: {"value": 25, "unit": "°C"}
